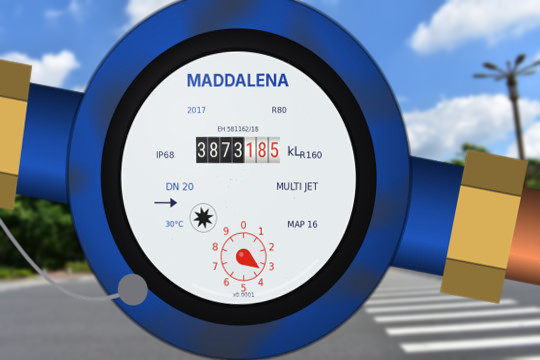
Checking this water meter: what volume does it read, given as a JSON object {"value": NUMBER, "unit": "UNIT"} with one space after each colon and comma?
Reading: {"value": 3873.1853, "unit": "kL"}
